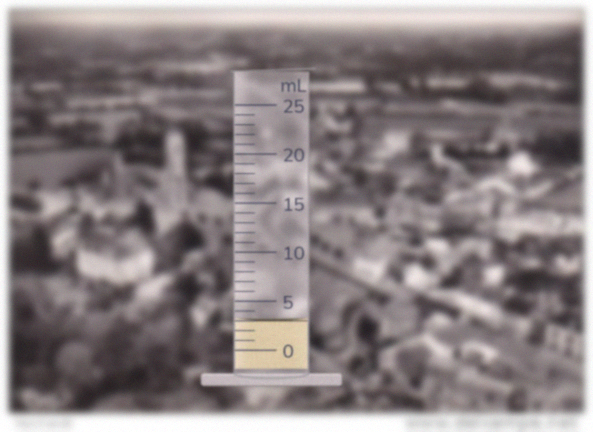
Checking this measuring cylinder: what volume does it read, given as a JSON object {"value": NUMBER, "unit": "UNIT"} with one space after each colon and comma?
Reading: {"value": 3, "unit": "mL"}
